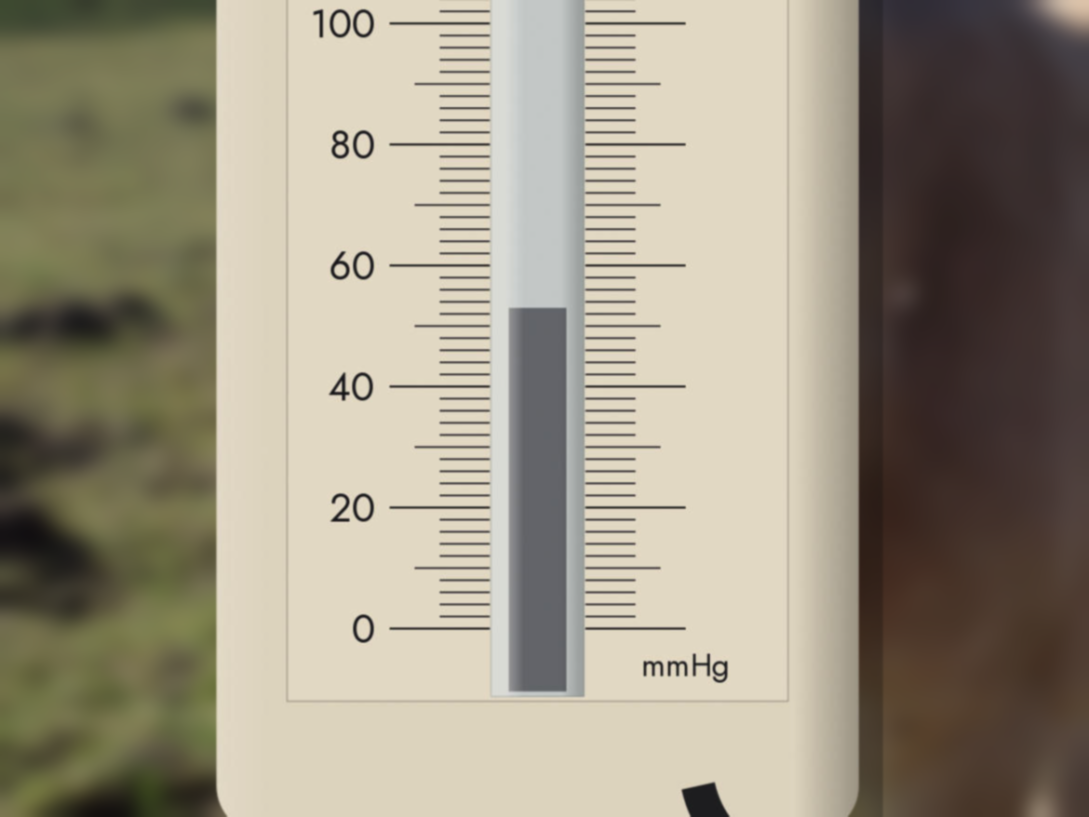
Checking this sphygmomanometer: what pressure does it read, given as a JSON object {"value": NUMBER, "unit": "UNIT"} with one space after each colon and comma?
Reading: {"value": 53, "unit": "mmHg"}
